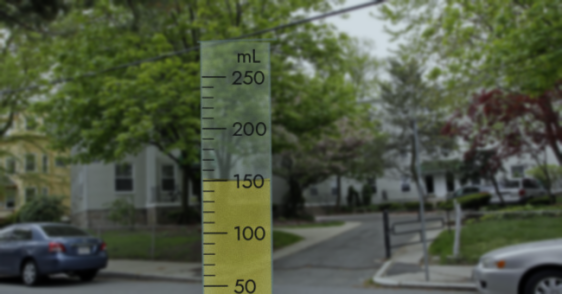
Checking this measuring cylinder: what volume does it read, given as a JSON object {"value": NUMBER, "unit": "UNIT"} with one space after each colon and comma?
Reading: {"value": 150, "unit": "mL"}
